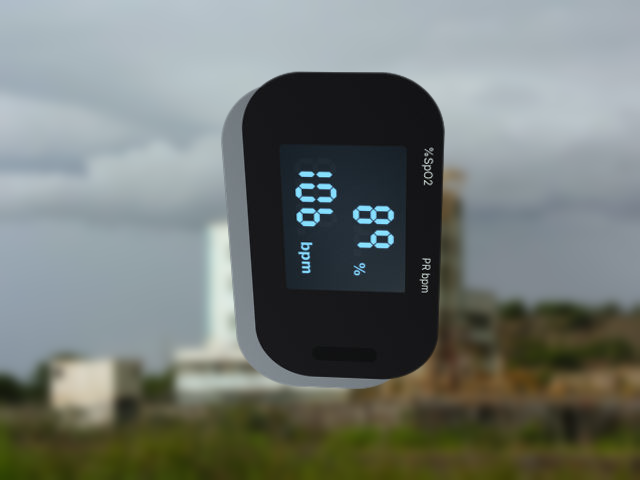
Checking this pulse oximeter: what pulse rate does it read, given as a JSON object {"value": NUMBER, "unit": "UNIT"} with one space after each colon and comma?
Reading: {"value": 106, "unit": "bpm"}
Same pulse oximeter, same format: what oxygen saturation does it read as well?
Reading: {"value": 89, "unit": "%"}
